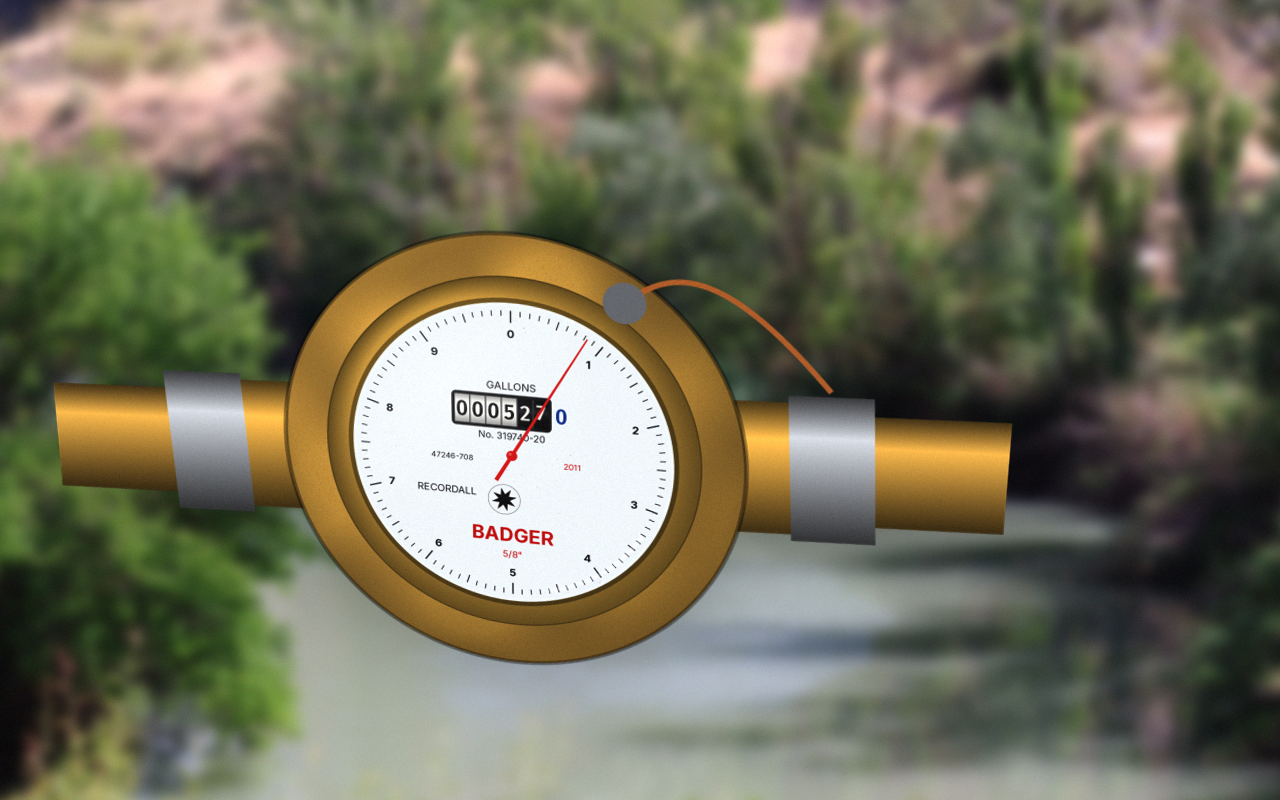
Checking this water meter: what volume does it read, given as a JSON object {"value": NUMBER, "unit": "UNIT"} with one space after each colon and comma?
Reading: {"value": 5270.8, "unit": "gal"}
